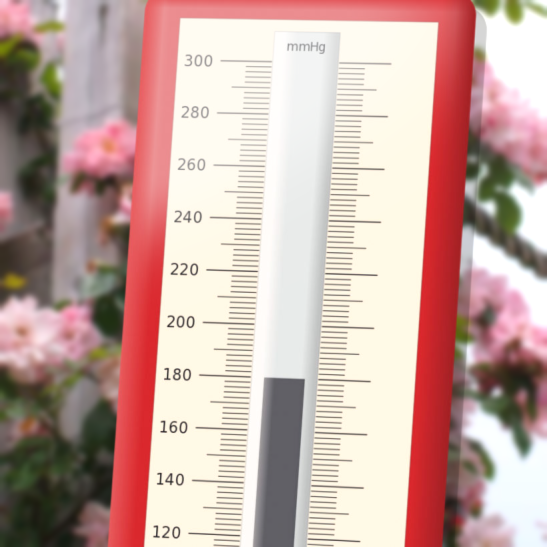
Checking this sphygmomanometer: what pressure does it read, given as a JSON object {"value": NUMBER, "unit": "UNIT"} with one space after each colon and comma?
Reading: {"value": 180, "unit": "mmHg"}
